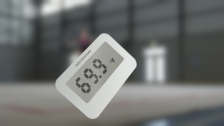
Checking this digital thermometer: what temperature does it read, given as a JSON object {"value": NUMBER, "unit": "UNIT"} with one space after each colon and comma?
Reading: {"value": 69.9, "unit": "°F"}
